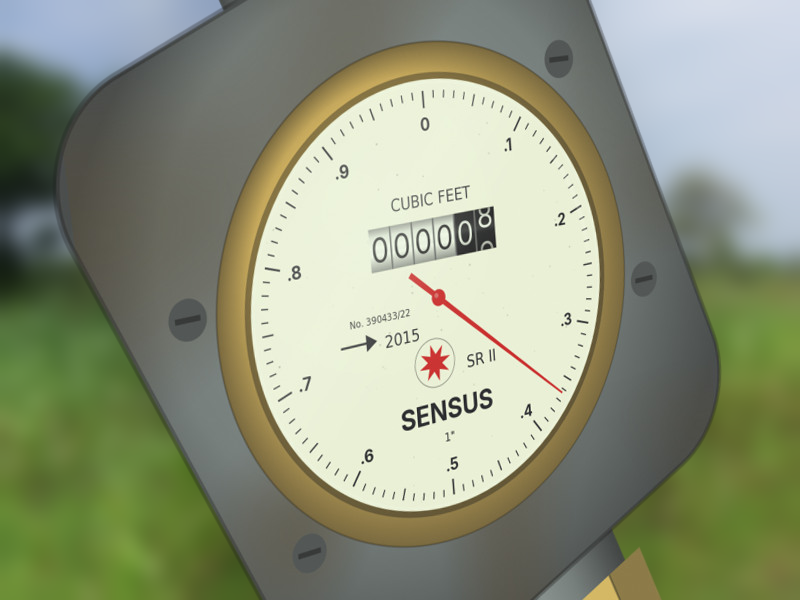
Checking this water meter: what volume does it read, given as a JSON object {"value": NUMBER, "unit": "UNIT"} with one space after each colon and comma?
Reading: {"value": 8.36, "unit": "ft³"}
